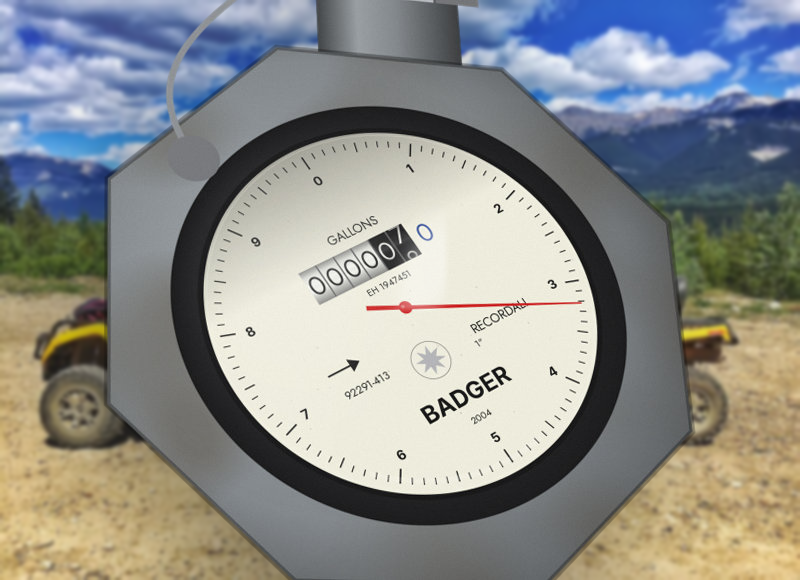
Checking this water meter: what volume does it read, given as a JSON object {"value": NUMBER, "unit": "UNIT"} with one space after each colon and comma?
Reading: {"value": 73.2, "unit": "gal"}
